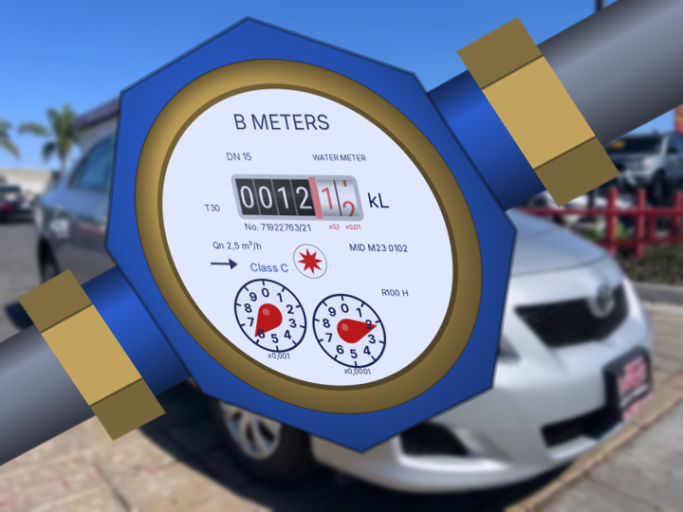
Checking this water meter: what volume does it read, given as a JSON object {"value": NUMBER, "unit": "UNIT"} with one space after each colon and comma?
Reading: {"value": 12.1162, "unit": "kL"}
